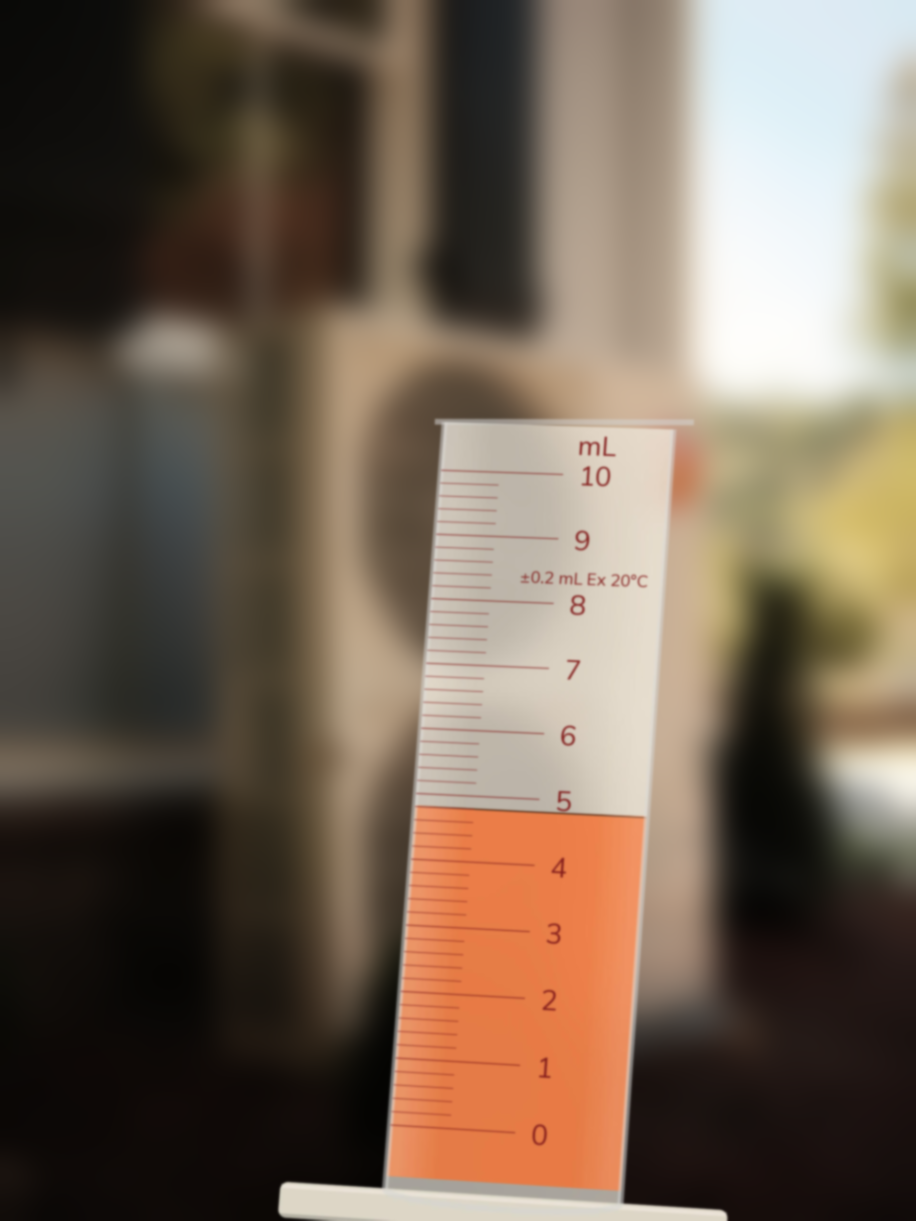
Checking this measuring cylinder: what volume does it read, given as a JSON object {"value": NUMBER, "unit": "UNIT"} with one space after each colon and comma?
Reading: {"value": 4.8, "unit": "mL"}
